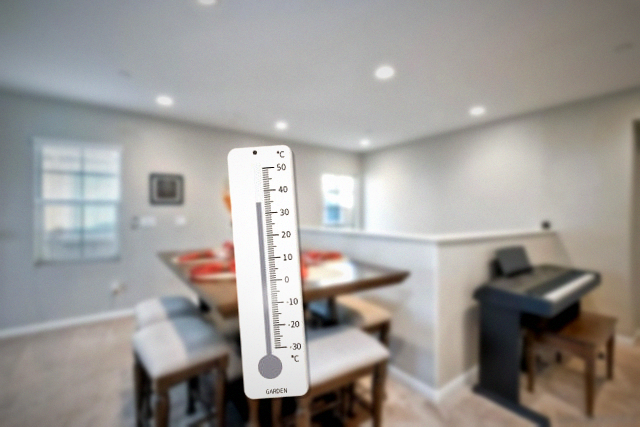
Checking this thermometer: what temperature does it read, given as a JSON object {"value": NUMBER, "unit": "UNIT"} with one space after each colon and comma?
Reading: {"value": 35, "unit": "°C"}
